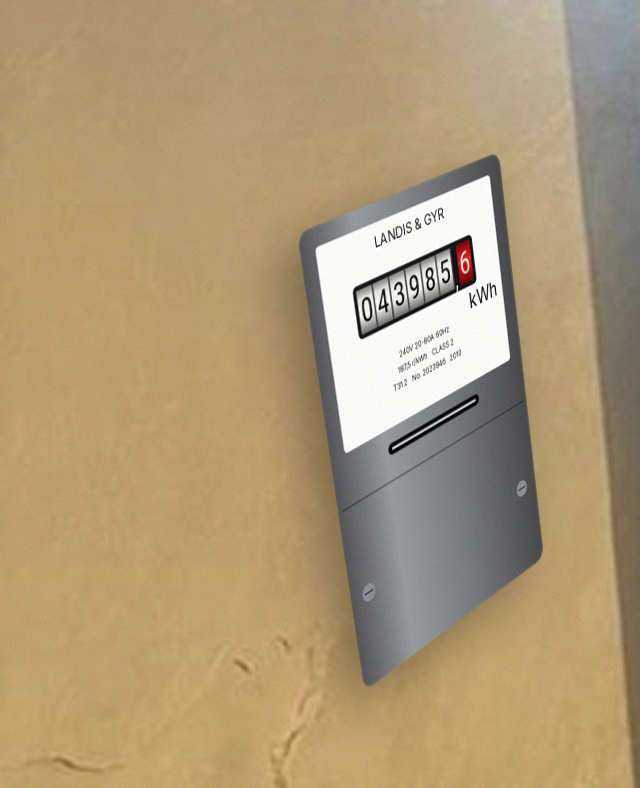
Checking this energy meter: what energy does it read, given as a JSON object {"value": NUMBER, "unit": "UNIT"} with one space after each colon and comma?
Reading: {"value": 43985.6, "unit": "kWh"}
